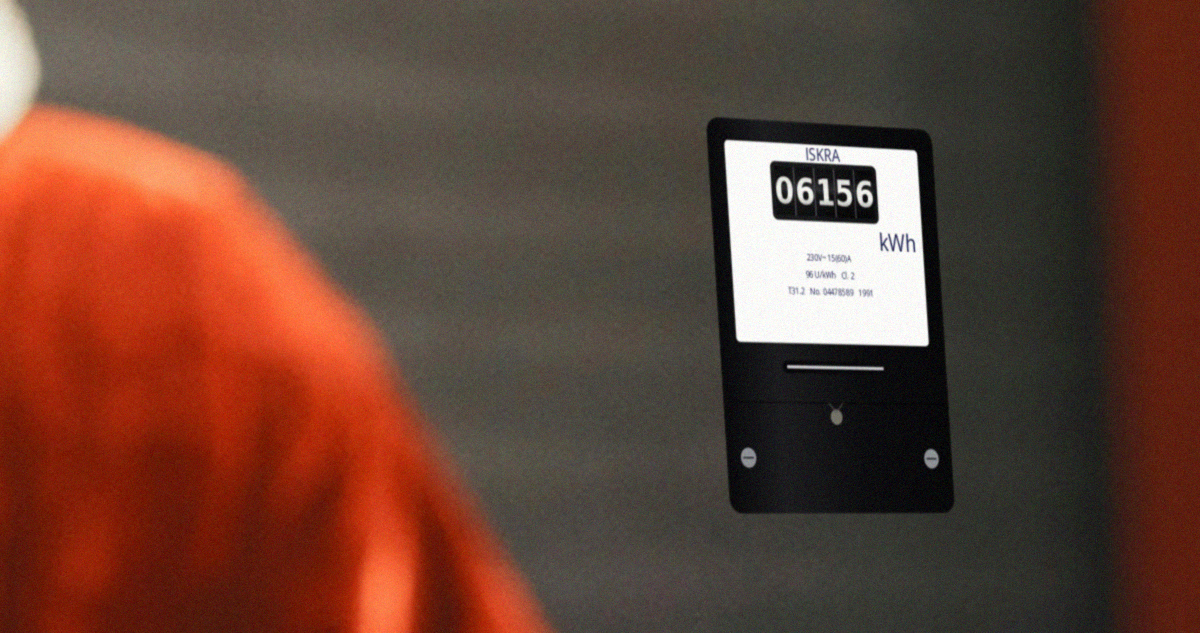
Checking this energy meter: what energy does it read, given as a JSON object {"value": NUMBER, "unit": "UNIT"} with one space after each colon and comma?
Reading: {"value": 6156, "unit": "kWh"}
